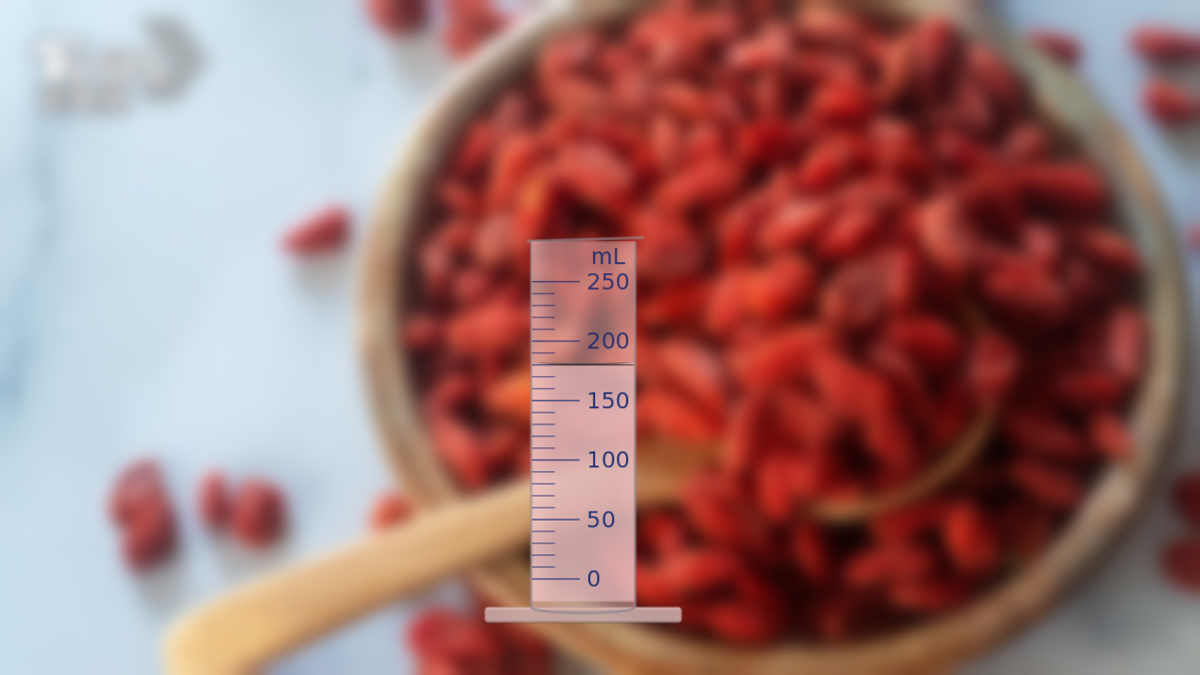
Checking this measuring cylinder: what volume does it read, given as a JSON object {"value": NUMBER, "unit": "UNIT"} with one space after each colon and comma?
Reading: {"value": 180, "unit": "mL"}
